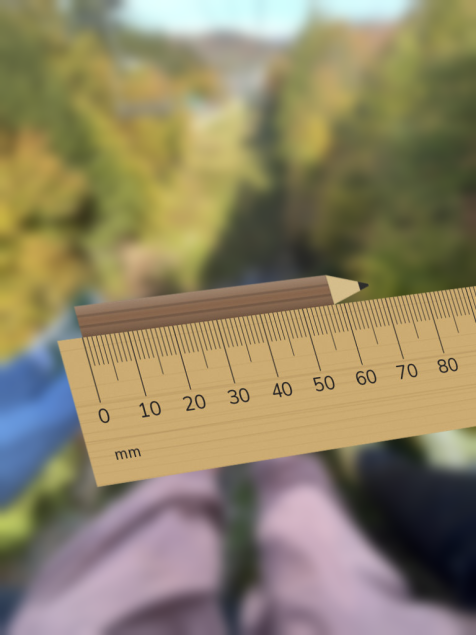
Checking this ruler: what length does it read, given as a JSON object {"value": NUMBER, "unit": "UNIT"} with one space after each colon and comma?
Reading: {"value": 67, "unit": "mm"}
